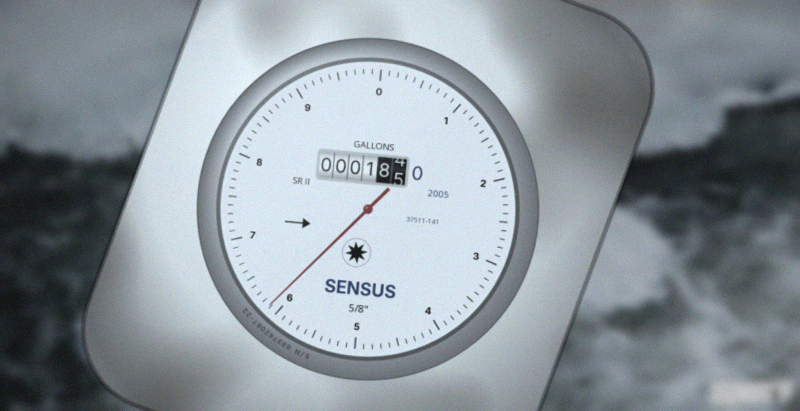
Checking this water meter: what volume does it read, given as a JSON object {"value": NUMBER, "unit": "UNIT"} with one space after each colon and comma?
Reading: {"value": 1846.1, "unit": "gal"}
